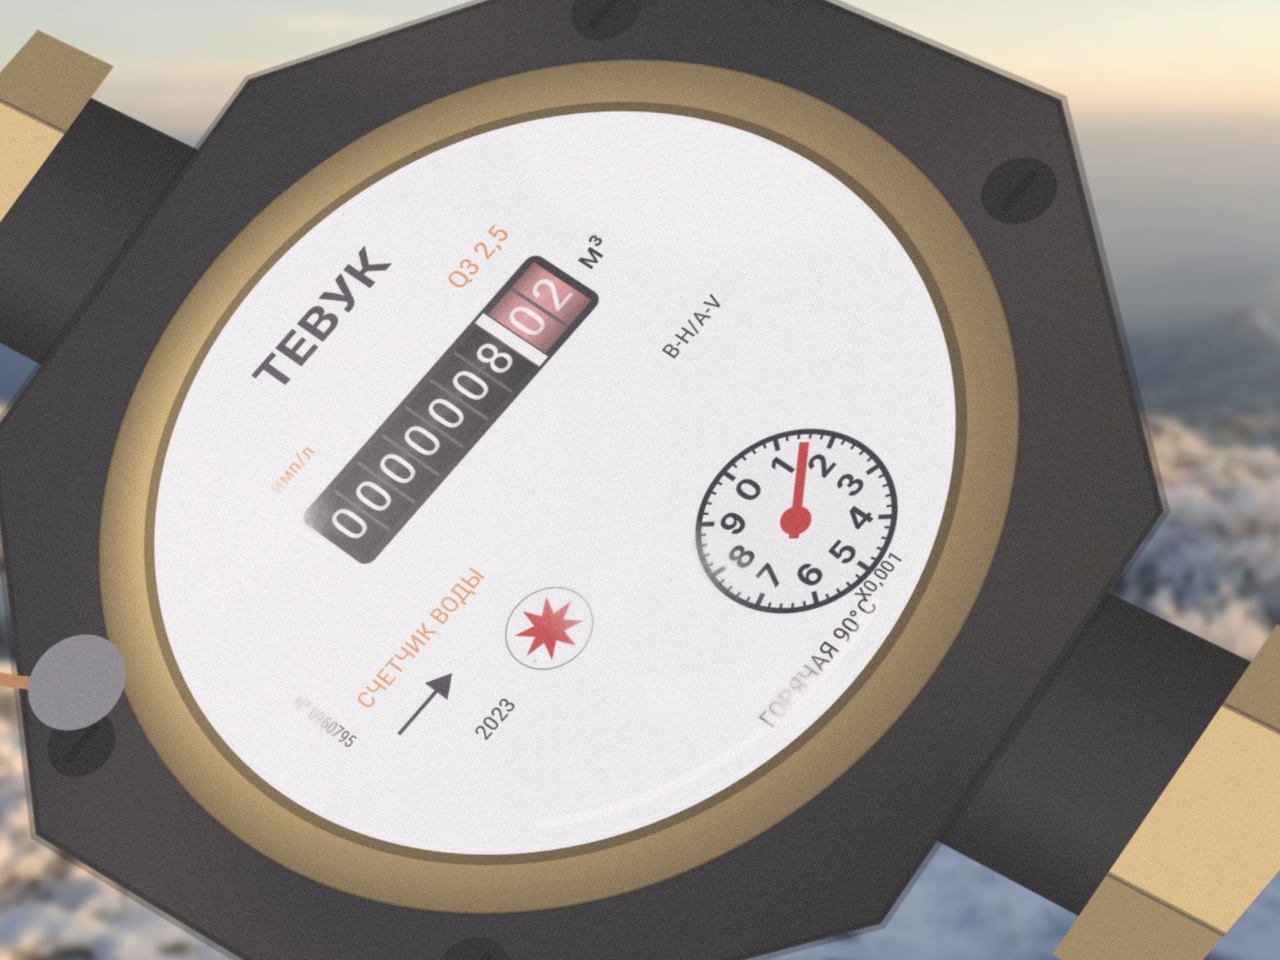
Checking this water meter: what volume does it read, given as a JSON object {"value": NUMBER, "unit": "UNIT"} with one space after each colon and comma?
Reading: {"value": 8.021, "unit": "m³"}
